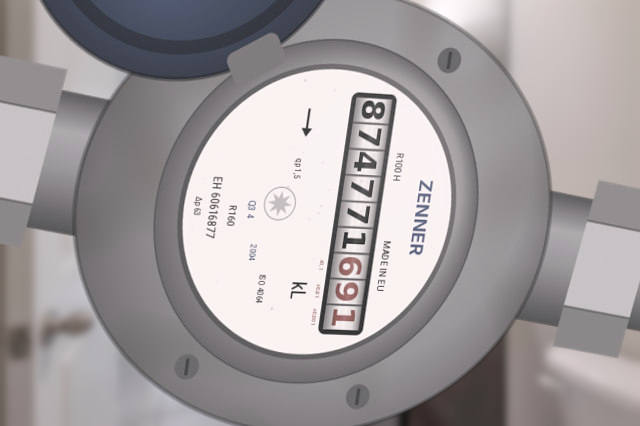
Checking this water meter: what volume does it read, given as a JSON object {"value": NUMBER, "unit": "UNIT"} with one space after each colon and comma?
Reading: {"value": 874771.691, "unit": "kL"}
